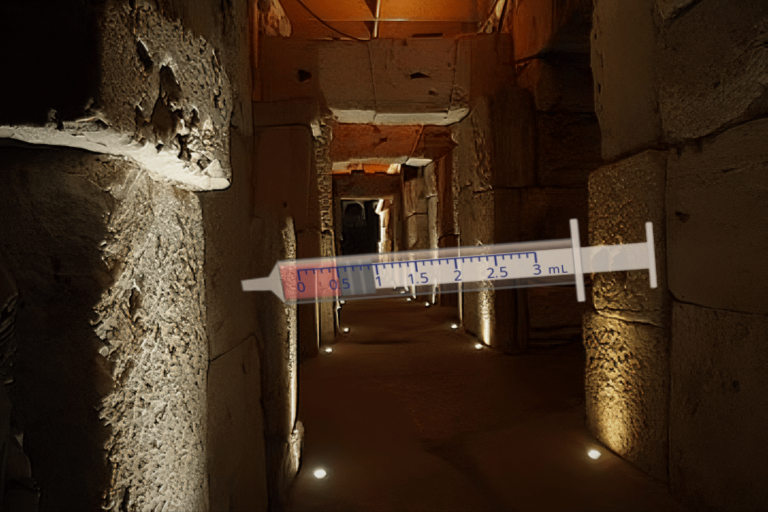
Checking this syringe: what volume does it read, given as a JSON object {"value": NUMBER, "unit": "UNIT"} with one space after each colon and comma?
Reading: {"value": 0.5, "unit": "mL"}
